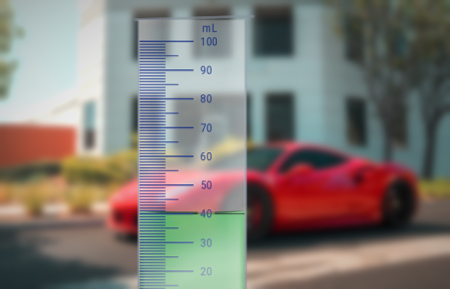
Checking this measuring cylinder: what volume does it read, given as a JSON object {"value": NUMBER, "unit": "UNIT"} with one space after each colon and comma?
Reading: {"value": 40, "unit": "mL"}
